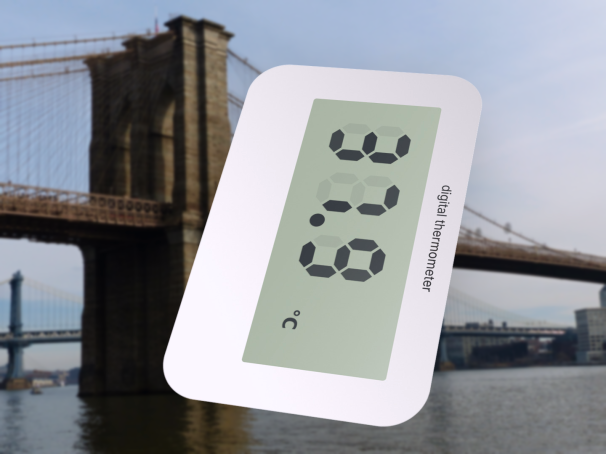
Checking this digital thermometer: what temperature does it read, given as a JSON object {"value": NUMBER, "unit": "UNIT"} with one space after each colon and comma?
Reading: {"value": 37.9, "unit": "°C"}
